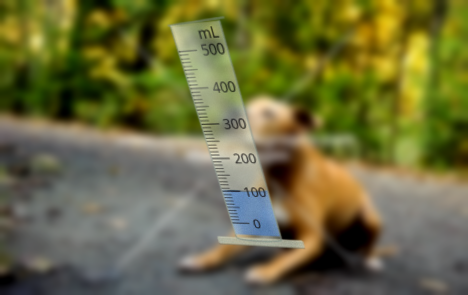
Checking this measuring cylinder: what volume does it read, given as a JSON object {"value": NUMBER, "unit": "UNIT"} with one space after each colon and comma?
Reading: {"value": 100, "unit": "mL"}
